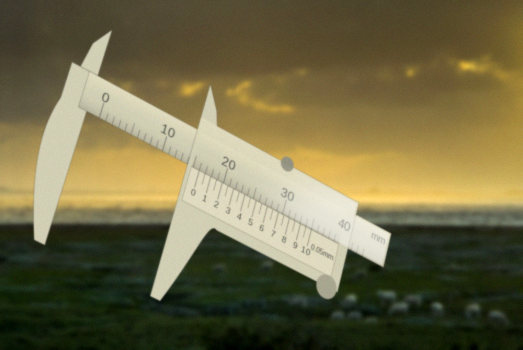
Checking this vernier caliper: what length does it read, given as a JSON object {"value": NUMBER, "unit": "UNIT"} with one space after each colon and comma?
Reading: {"value": 16.0, "unit": "mm"}
